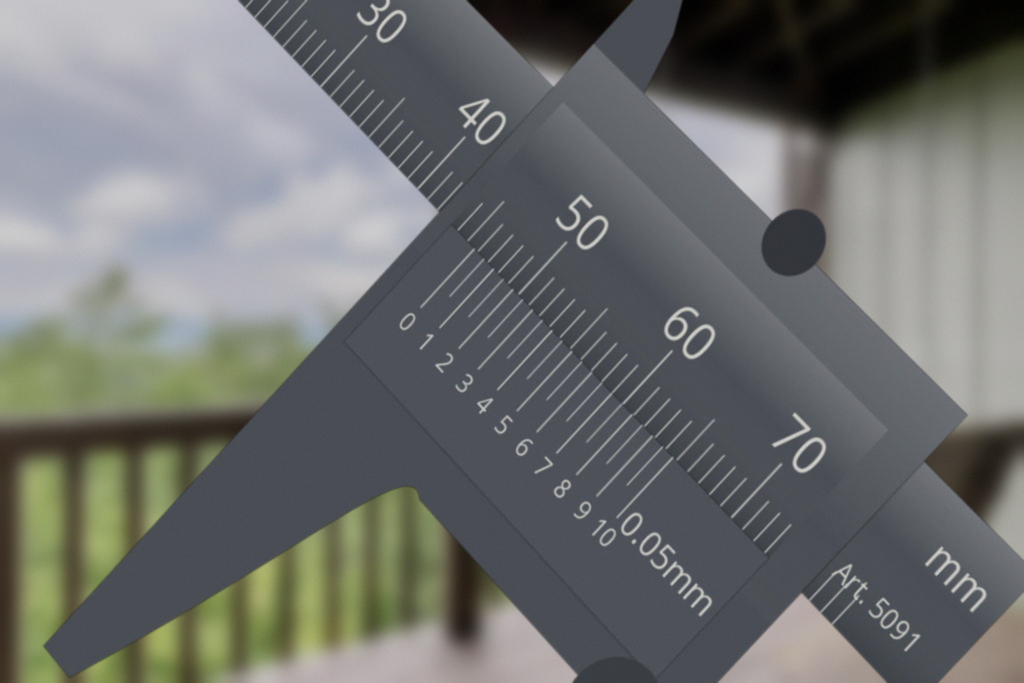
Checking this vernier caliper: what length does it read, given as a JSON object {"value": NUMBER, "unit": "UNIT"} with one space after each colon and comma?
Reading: {"value": 45.7, "unit": "mm"}
